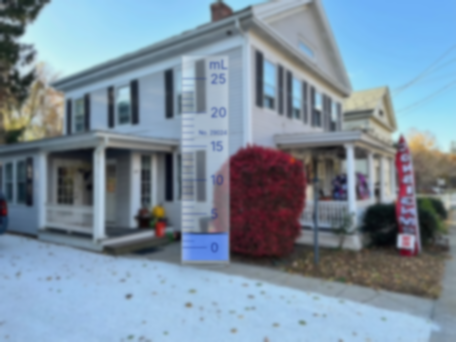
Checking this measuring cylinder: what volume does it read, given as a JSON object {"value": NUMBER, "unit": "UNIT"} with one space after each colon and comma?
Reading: {"value": 2, "unit": "mL"}
